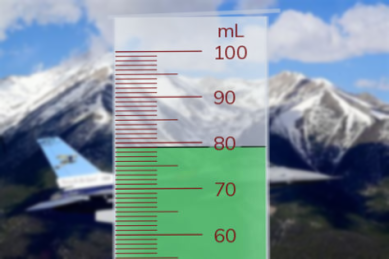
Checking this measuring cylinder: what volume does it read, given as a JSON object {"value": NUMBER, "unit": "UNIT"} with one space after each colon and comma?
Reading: {"value": 79, "unit": "mL"}
